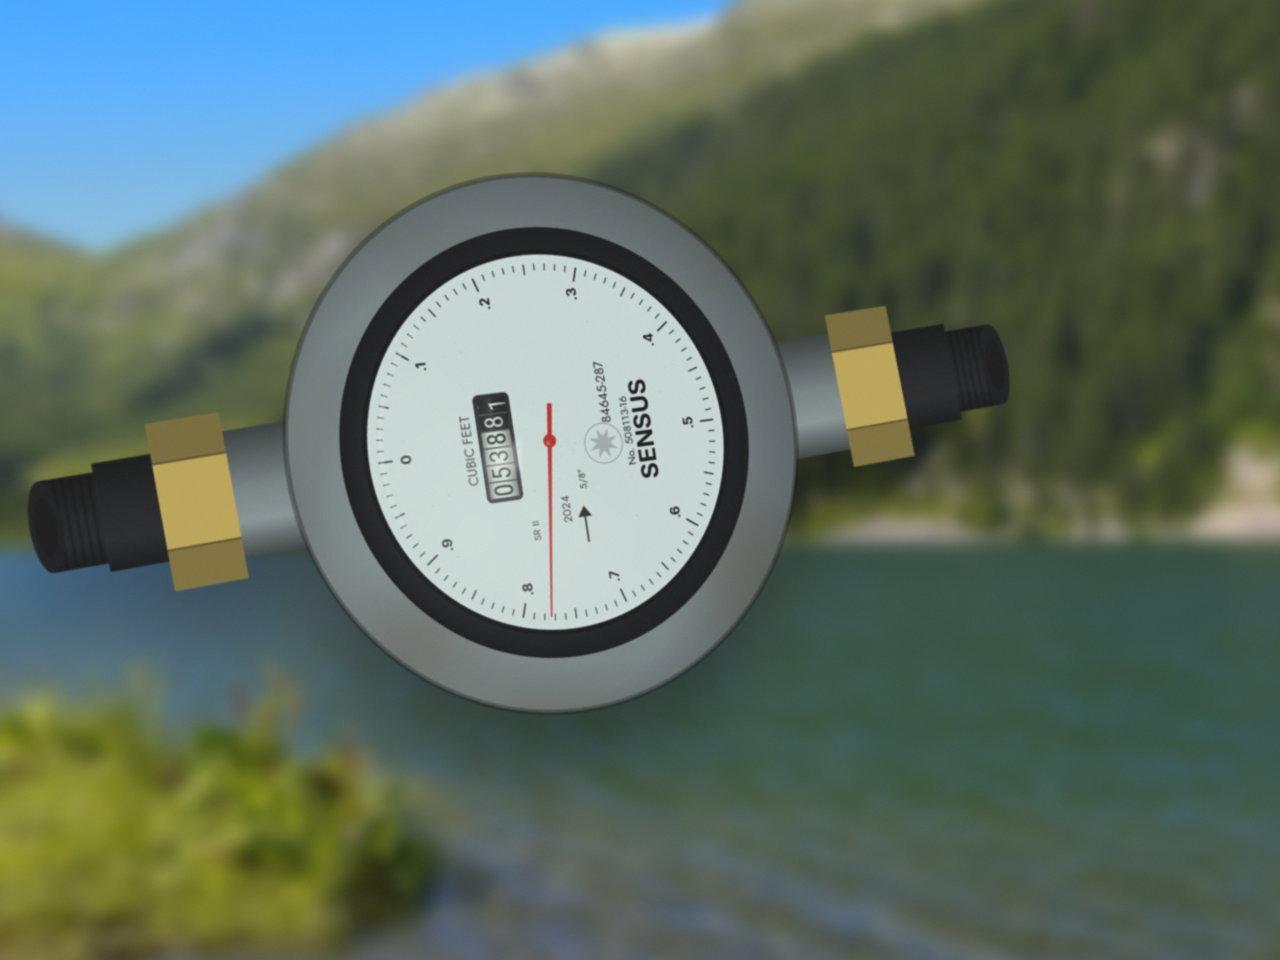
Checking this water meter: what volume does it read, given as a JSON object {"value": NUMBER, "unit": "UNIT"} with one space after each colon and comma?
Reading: {"value": 53880.77, "unit": "ft³"}
